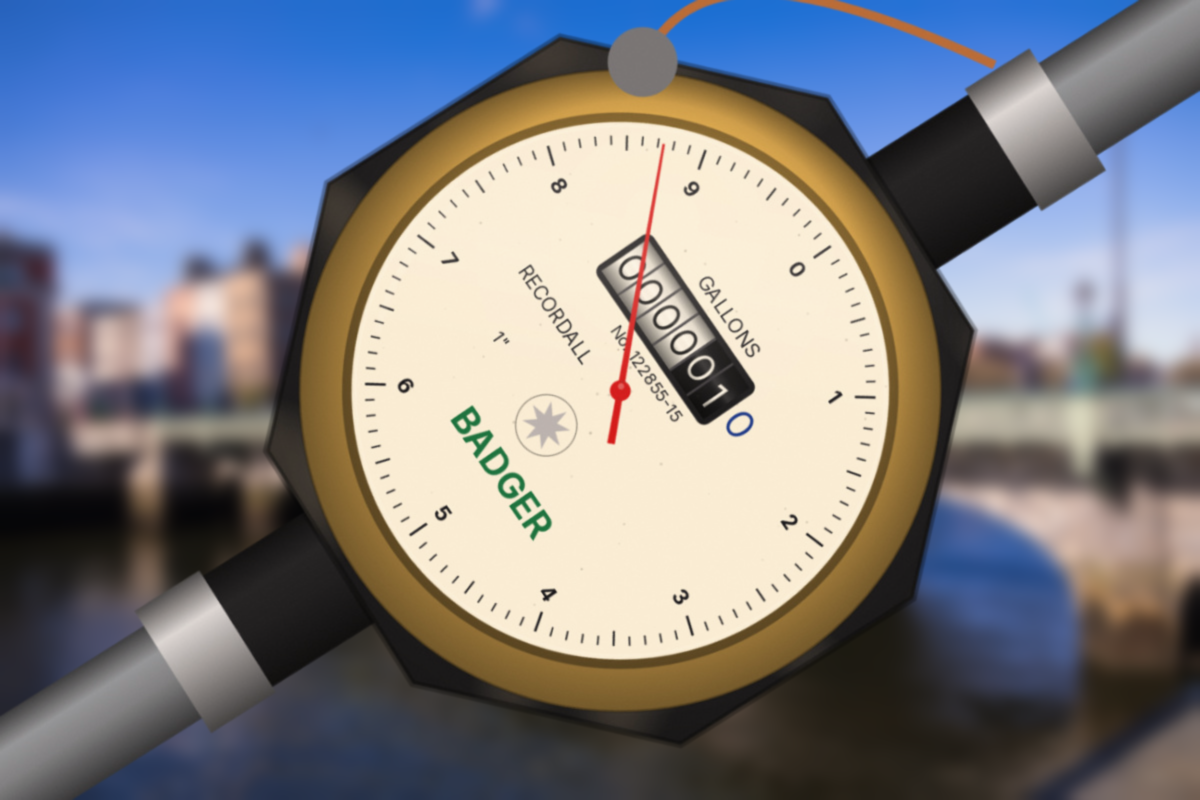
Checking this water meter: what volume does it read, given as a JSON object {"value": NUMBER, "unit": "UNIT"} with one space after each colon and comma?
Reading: {"value": 8.7, "unit": "gal"}
